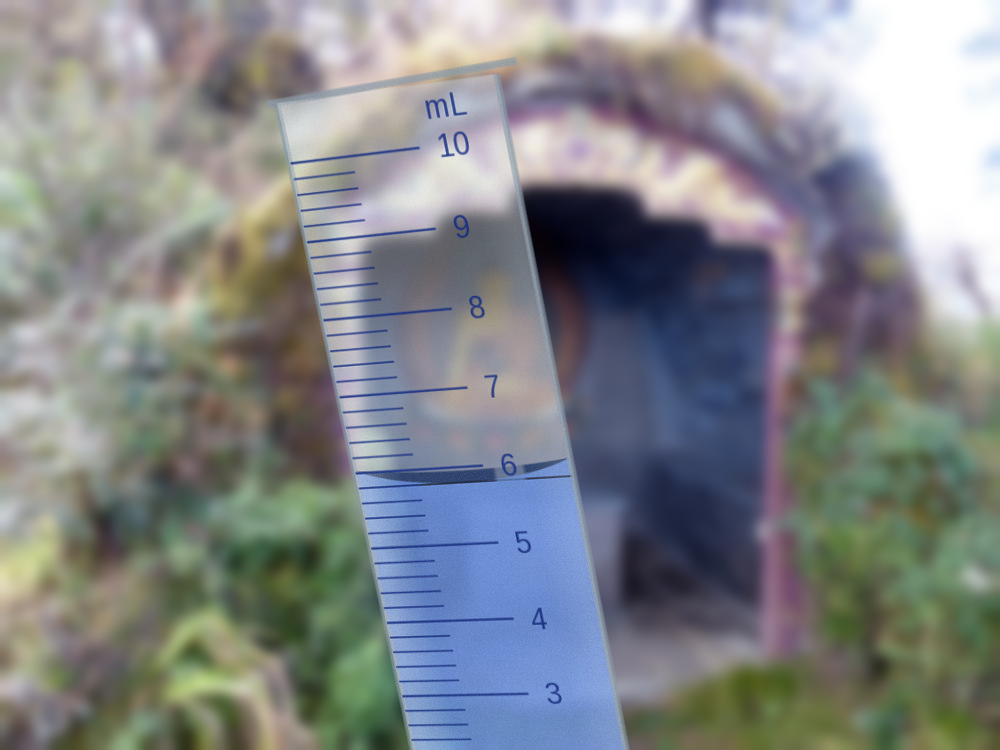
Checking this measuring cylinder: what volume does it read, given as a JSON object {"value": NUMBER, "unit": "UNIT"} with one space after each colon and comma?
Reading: {"value": 5.8, "unit": "mL"}
